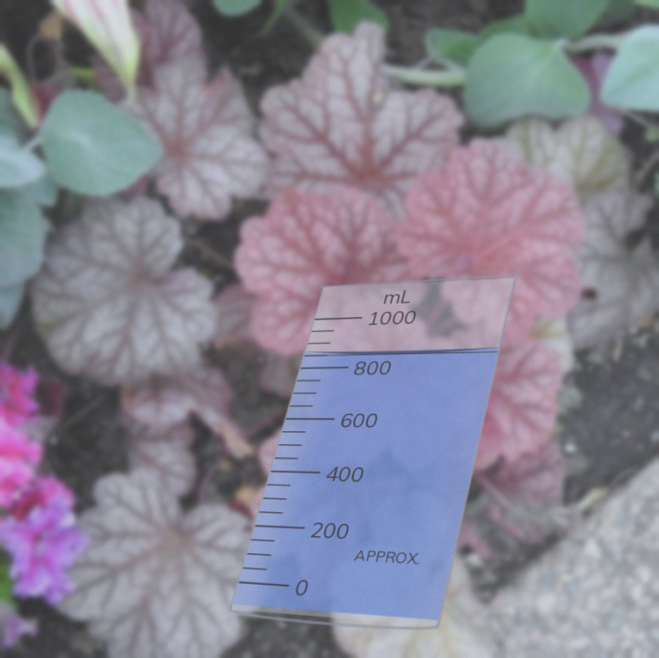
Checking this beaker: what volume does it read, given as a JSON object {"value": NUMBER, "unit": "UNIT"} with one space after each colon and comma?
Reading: {"value": 850, "unit": "mL"}
